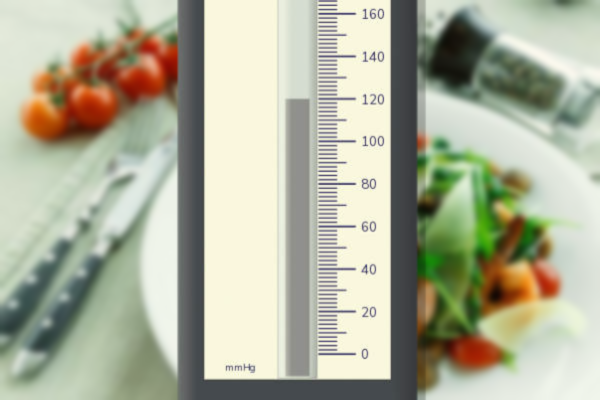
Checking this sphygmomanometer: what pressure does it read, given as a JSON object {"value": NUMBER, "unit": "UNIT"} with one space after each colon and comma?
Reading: {"value": 120, "unit": "mmHg"}
